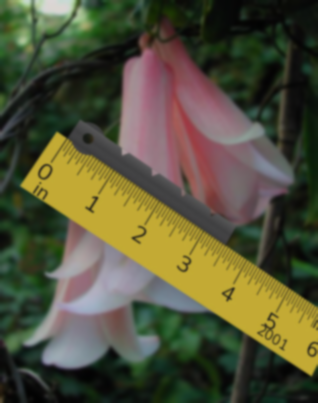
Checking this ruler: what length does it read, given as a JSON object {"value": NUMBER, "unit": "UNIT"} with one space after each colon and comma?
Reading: {"value": 3.5, "unit": "in"}
